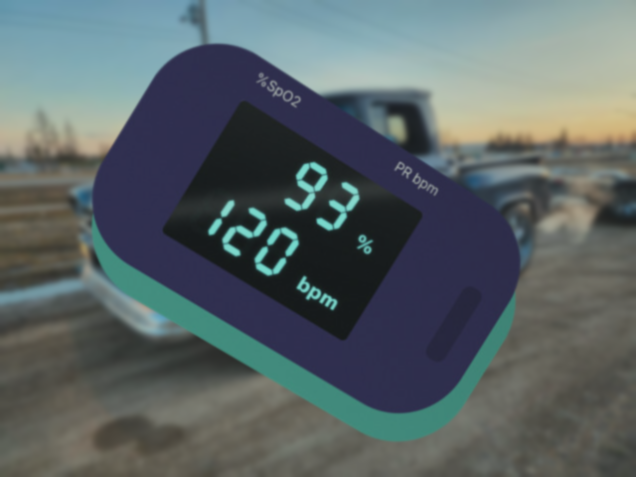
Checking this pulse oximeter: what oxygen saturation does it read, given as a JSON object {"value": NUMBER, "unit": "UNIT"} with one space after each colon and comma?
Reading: {"value": 93, "unit": "%"}
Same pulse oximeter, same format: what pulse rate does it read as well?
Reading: {"value": 120, "unit": "bpm"}
